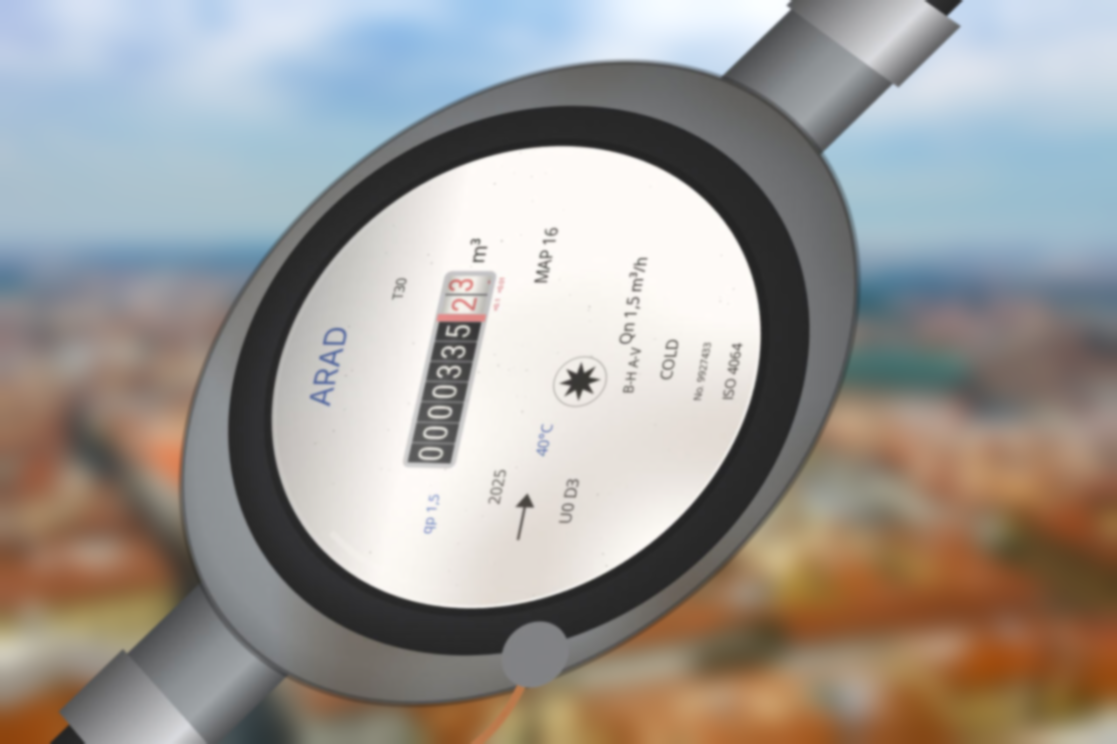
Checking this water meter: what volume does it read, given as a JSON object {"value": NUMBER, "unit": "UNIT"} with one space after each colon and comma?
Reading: {"value": 335.23, "unit": "m³"}
